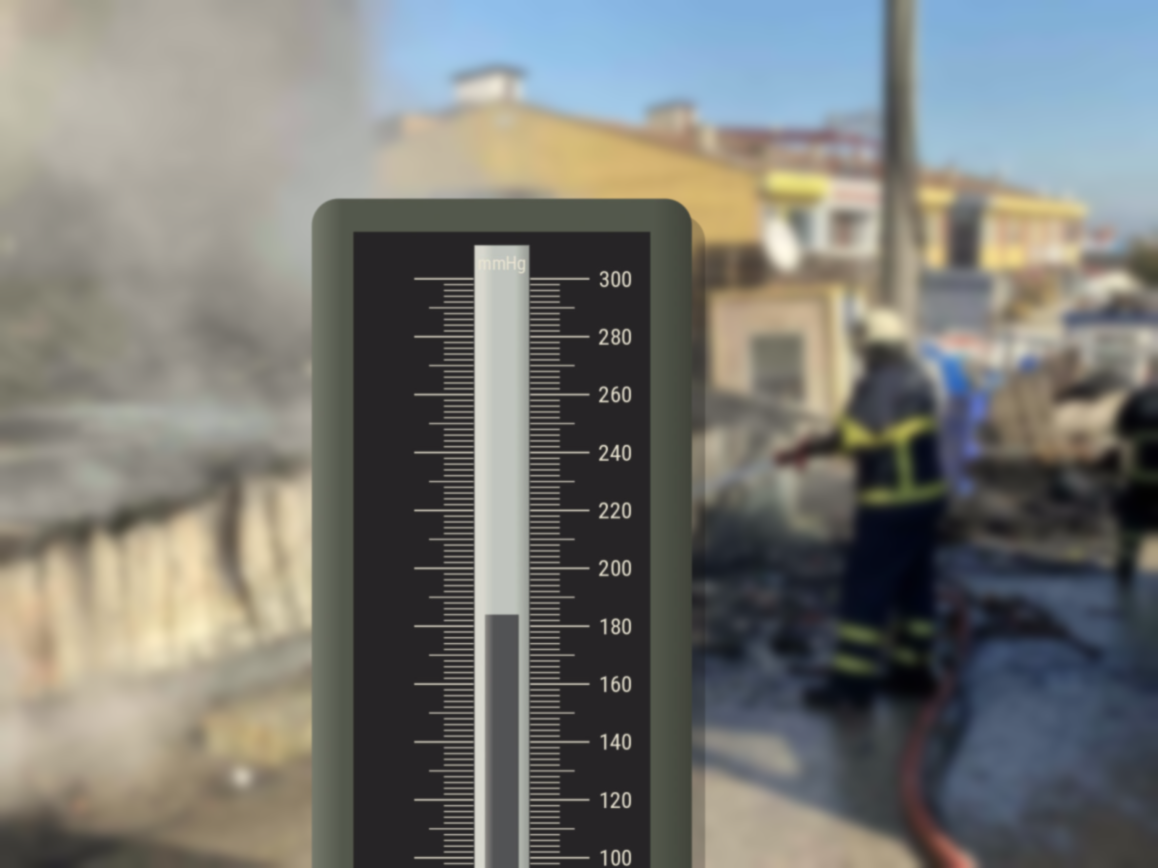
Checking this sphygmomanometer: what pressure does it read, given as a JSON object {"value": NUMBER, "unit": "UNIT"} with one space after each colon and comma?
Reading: {"value": 184, "unit": "mmHg"}
